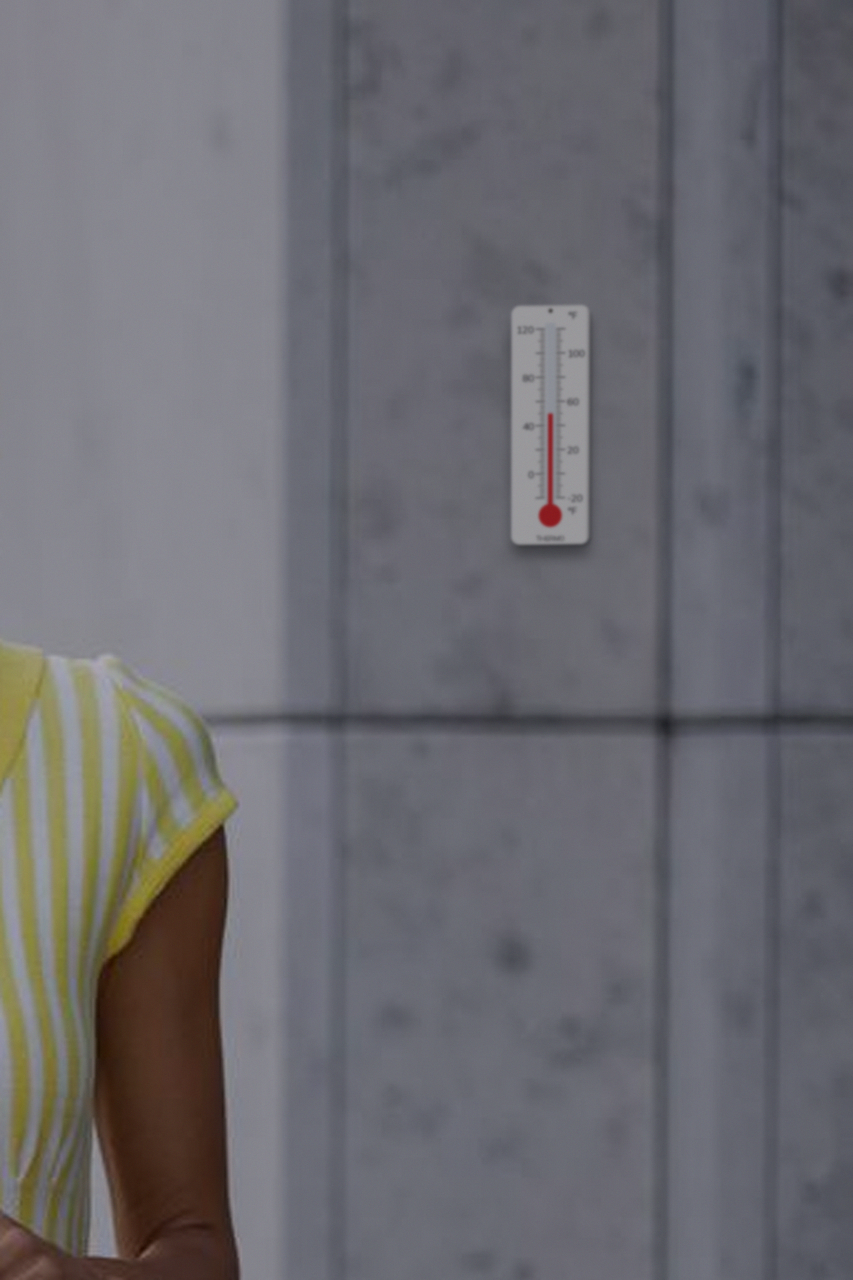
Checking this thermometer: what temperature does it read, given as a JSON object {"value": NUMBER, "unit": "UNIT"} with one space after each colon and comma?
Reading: {"value": 50, "unit": "°F"}
